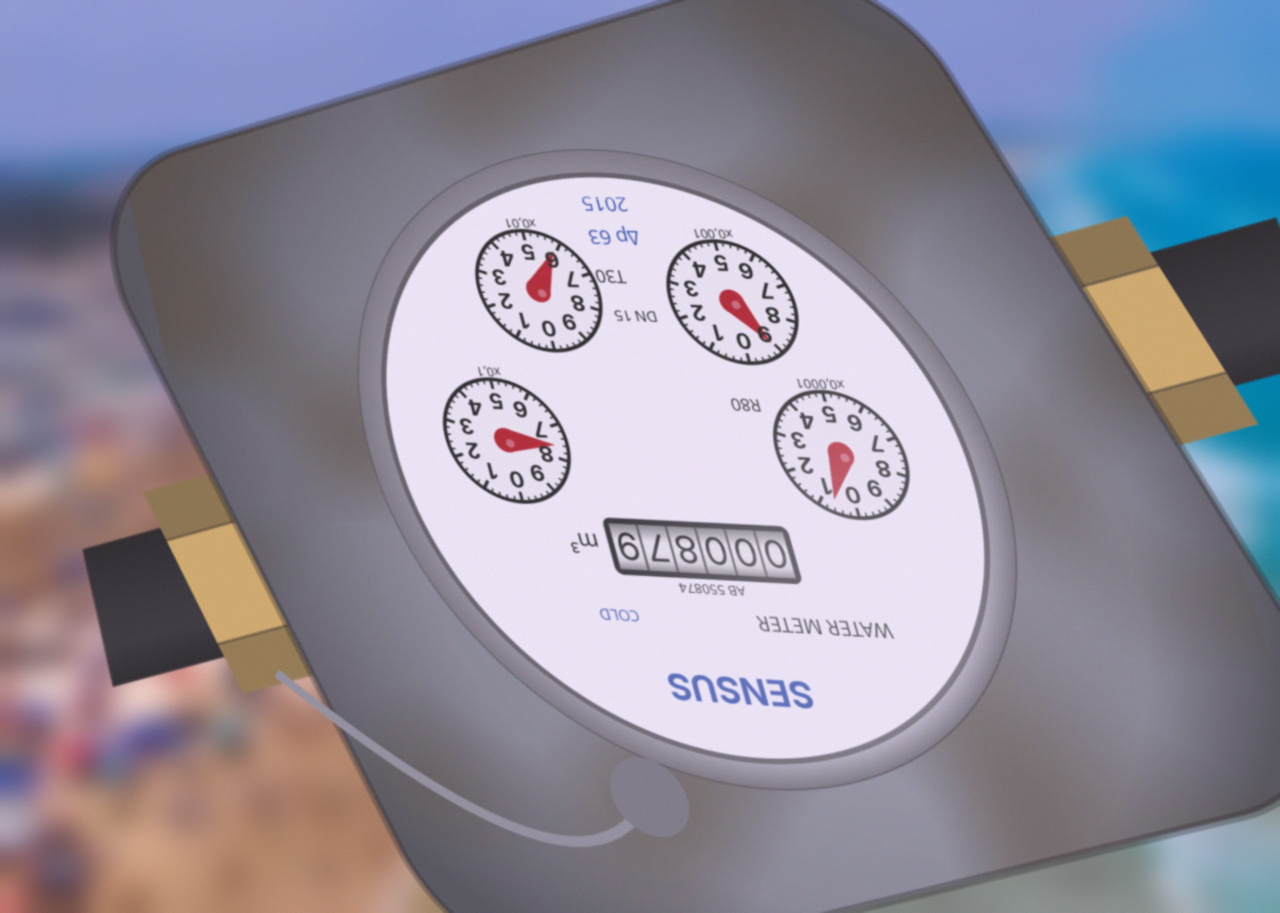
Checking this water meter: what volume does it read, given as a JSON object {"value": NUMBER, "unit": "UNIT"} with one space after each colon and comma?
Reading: {"value": 879.7590, "unit": "m³"}
